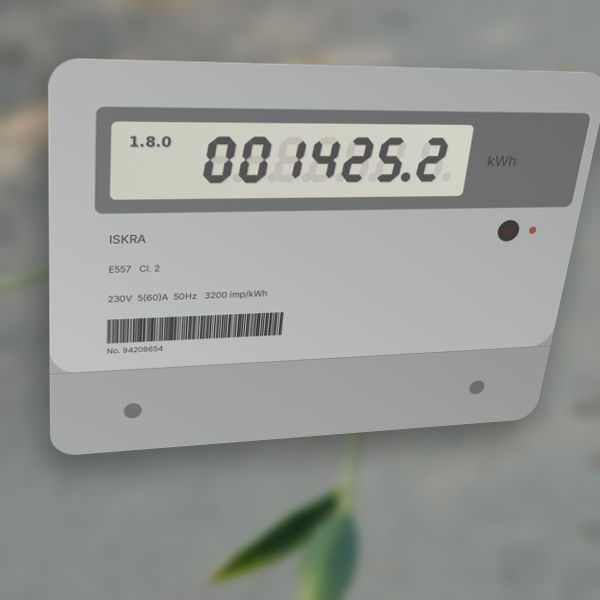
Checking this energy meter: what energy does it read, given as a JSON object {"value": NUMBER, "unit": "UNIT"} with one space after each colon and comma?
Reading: {"value": 1425.2, "unit": "kWh"}
